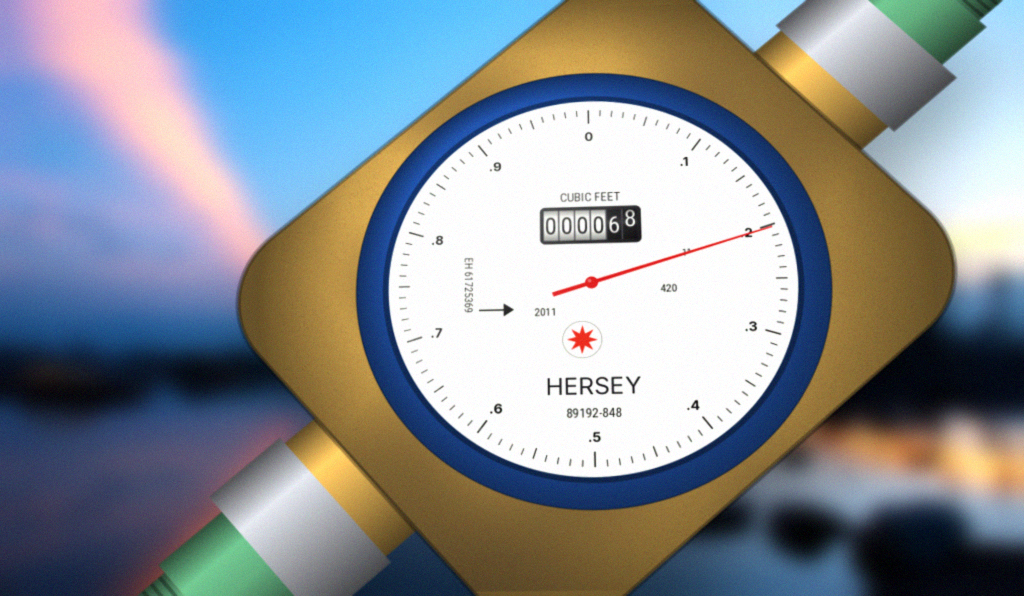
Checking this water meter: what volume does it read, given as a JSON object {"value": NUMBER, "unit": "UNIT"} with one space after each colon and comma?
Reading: {"value": 68.20, "unit": "ft³"}
